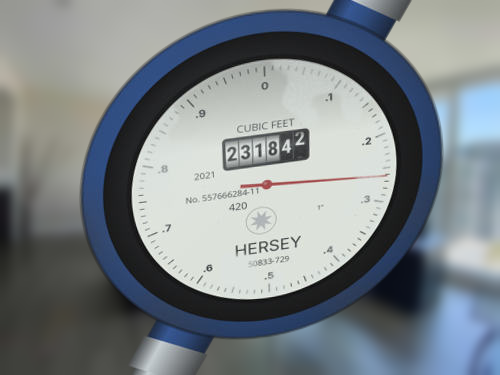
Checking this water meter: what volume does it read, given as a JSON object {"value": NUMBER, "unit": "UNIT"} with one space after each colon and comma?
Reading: {"value": 231842.26, "unit": "ft³"}
